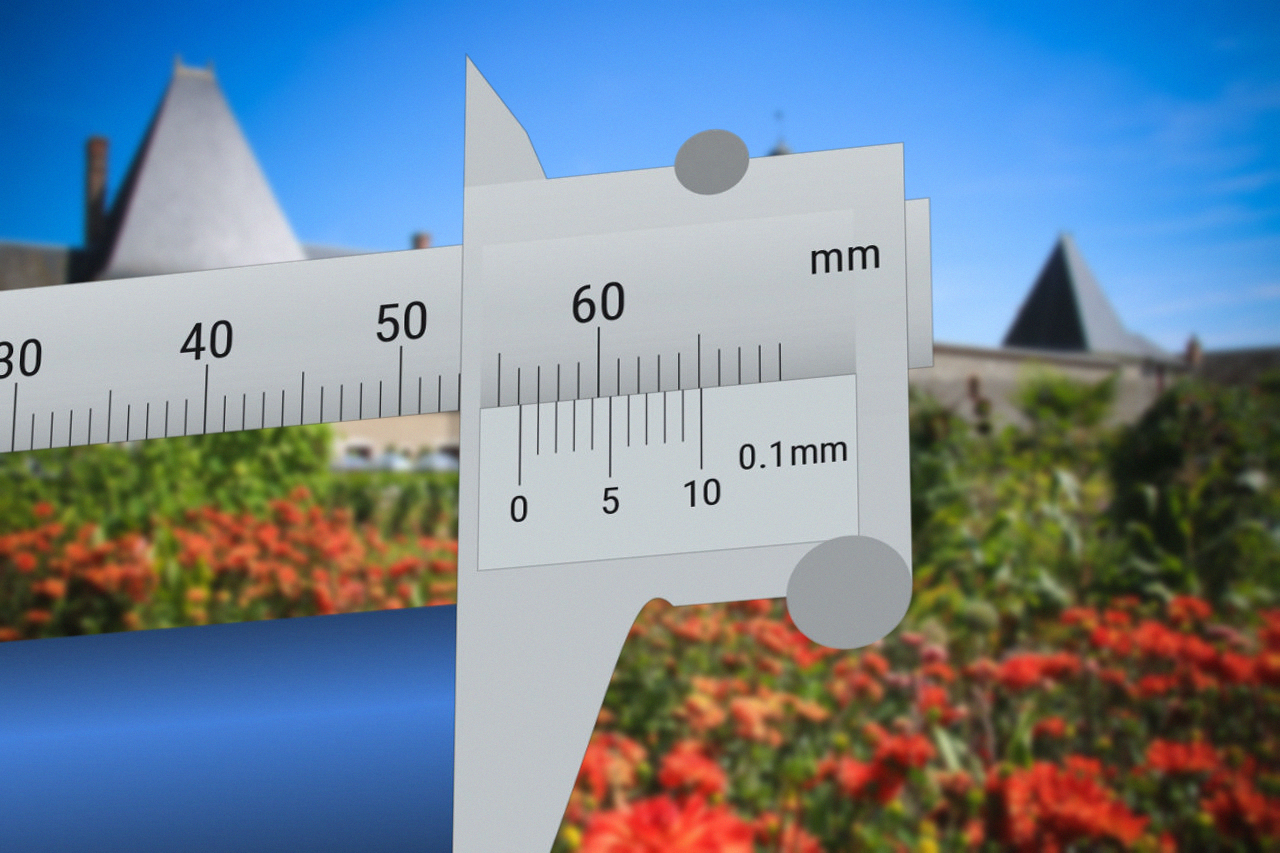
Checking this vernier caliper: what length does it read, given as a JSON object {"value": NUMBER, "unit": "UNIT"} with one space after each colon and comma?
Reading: {"value": 56.1, "unit": "mm"}
